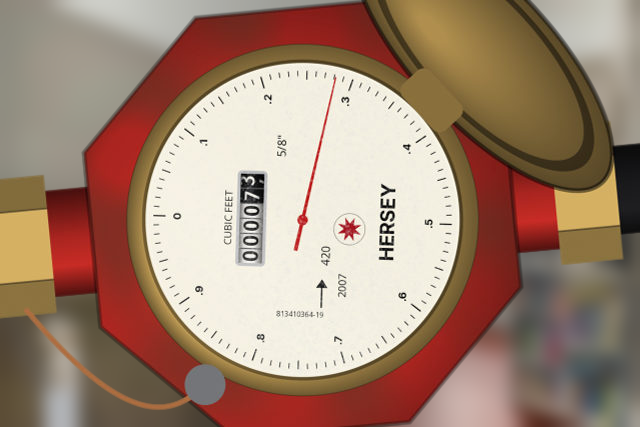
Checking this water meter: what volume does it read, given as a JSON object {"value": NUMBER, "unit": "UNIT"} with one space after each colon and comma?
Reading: {"value": 73.28, "unit": "ft³"}
